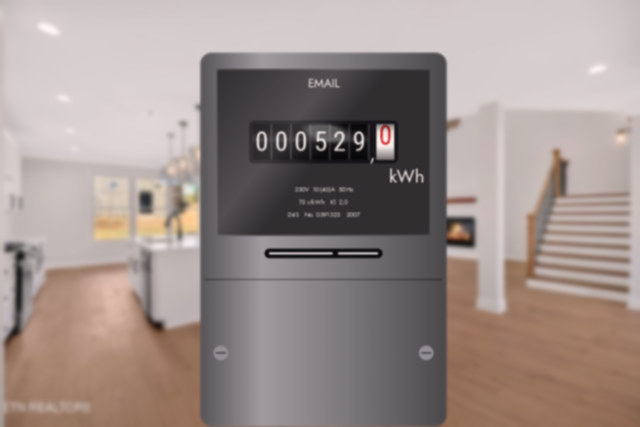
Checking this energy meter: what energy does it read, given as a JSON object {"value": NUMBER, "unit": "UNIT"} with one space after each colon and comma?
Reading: {"value": 529.0, "unit": "kWh"}
